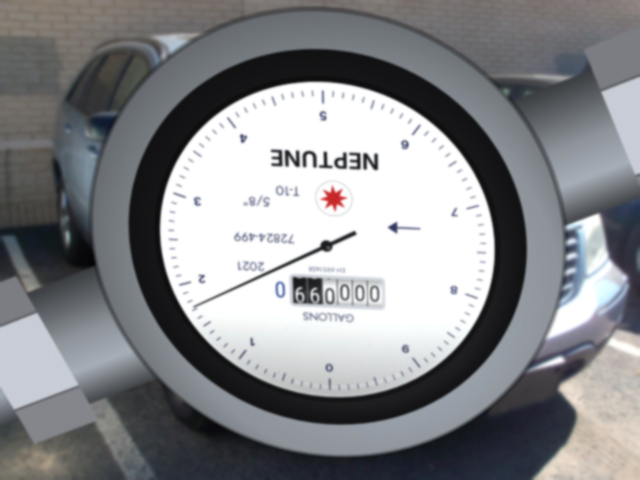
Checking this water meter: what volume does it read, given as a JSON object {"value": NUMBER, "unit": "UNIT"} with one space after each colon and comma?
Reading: {"value": 991.7, "unit": "gal"}
